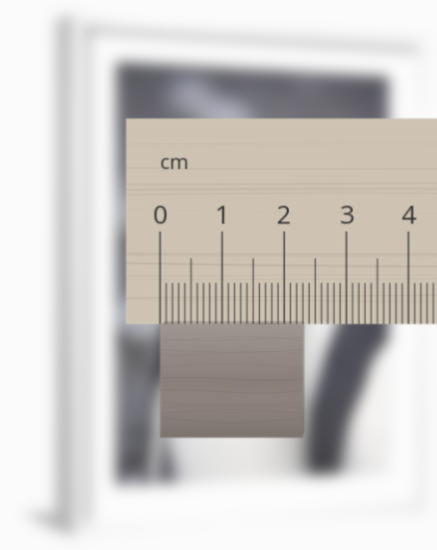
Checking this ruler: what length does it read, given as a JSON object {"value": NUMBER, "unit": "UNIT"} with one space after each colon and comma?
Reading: {"value": 2.3, "unit": "cm"}
